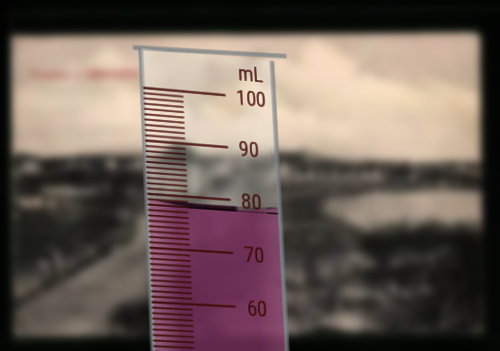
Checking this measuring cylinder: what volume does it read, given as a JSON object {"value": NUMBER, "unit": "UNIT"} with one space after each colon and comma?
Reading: {"value": 78, "unit": "mL"}
